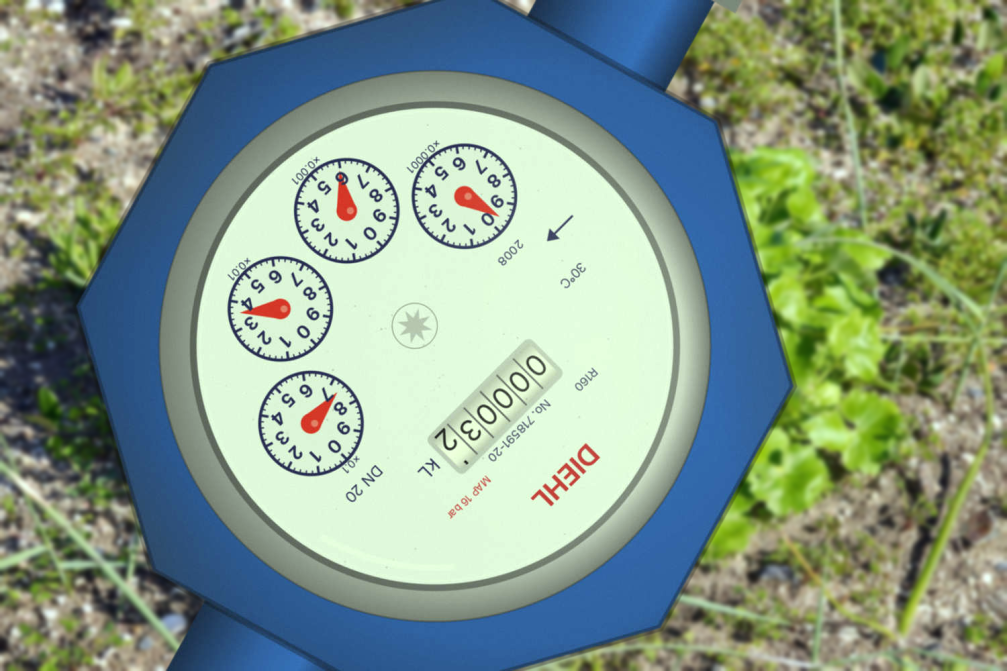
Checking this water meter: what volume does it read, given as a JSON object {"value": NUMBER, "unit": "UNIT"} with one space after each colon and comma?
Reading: {"value": 31.7359, "unit": "kL"}
